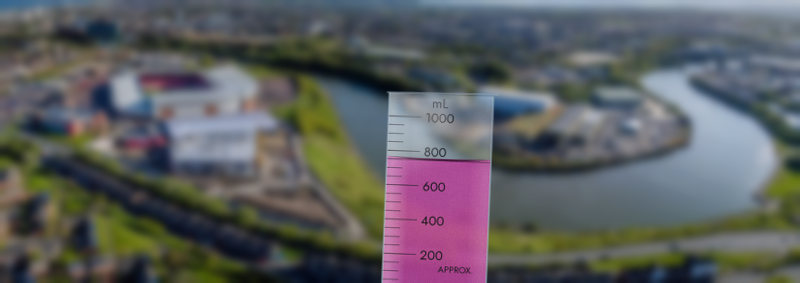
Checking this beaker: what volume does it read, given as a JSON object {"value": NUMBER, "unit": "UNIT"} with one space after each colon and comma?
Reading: {"value": 750, "unit": "mL"}
